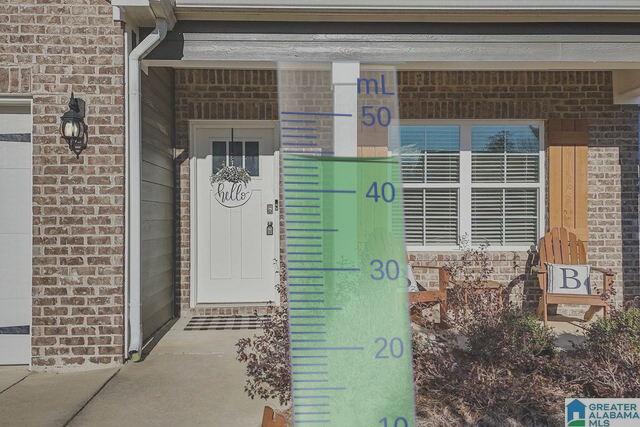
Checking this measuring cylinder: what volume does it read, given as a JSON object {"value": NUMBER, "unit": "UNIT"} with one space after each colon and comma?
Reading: {"value": 44, "unit": "mL"}
